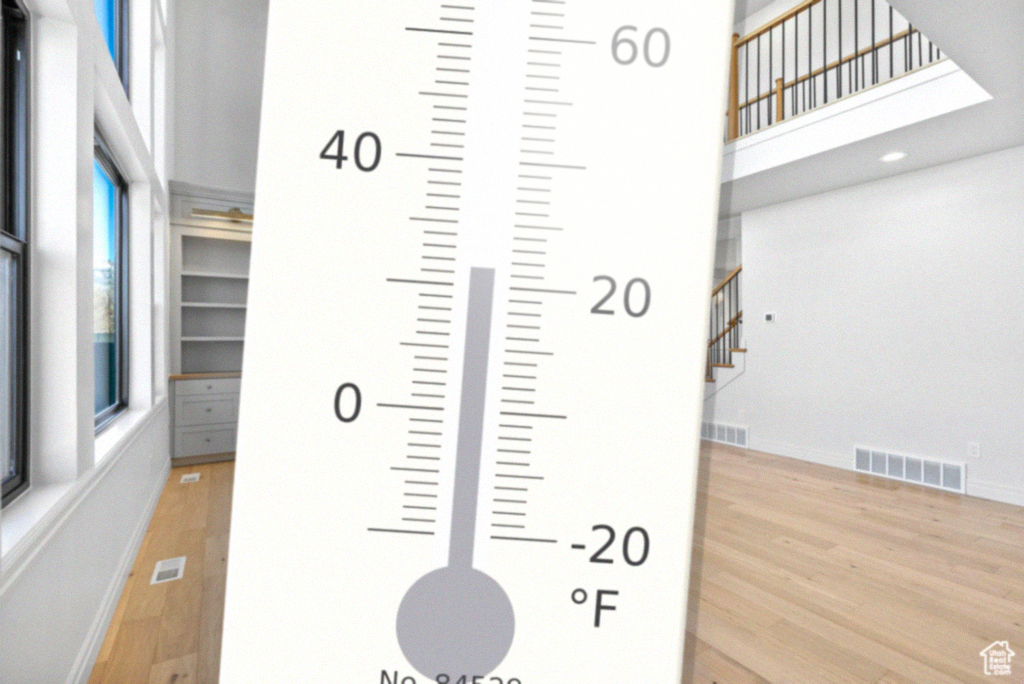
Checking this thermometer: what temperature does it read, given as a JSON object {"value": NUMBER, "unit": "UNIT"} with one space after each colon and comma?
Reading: {"value": 23, "unit": "°F"}
